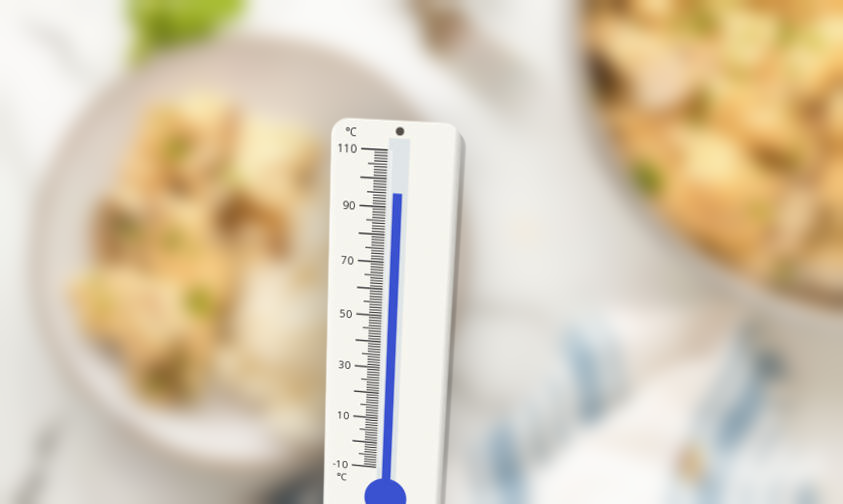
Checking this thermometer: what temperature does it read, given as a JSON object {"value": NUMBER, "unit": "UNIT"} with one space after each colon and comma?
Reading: {"value": 95, "unit": "°C"}
